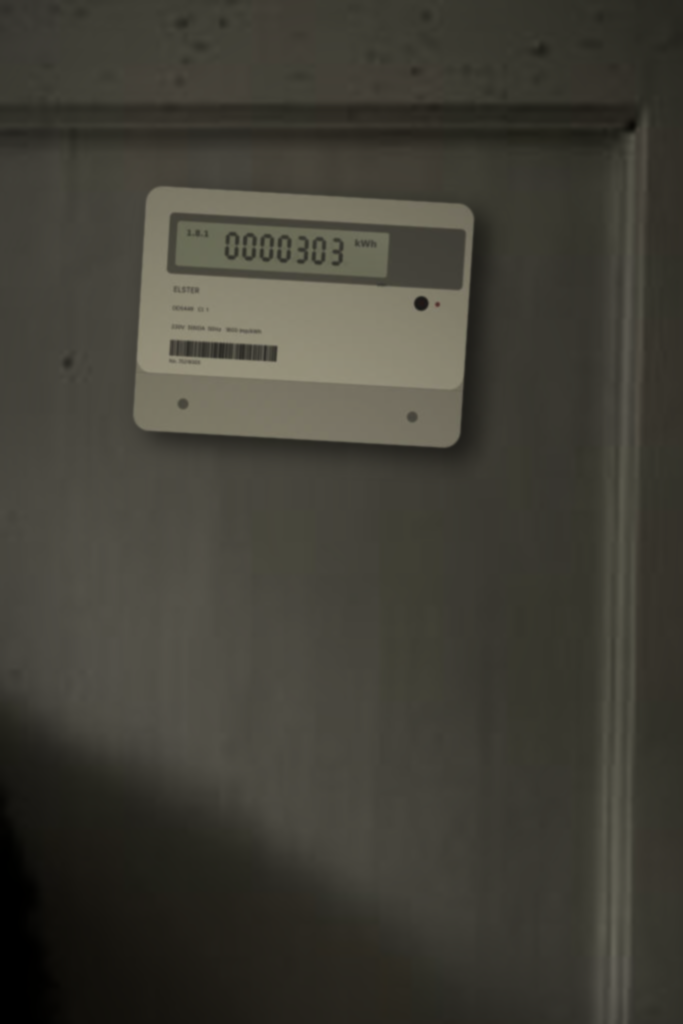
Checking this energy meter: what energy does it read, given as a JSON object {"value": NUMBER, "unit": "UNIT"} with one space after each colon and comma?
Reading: {"value": 303, "unit": "kWh"}
